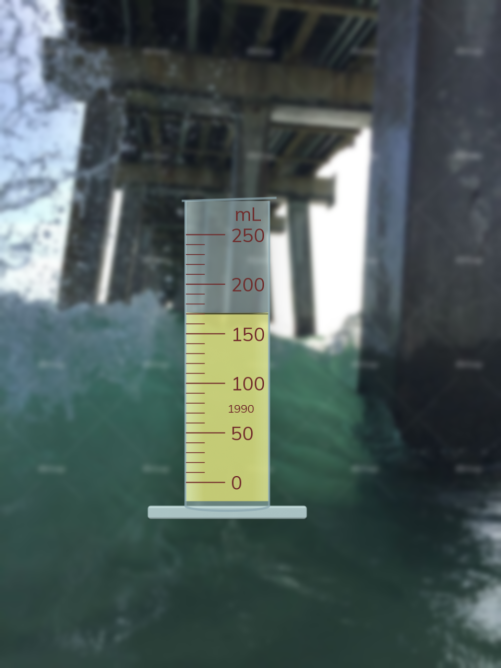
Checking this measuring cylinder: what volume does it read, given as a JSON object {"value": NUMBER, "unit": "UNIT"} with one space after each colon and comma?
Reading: {"value": 170, "unit": "mL"}
